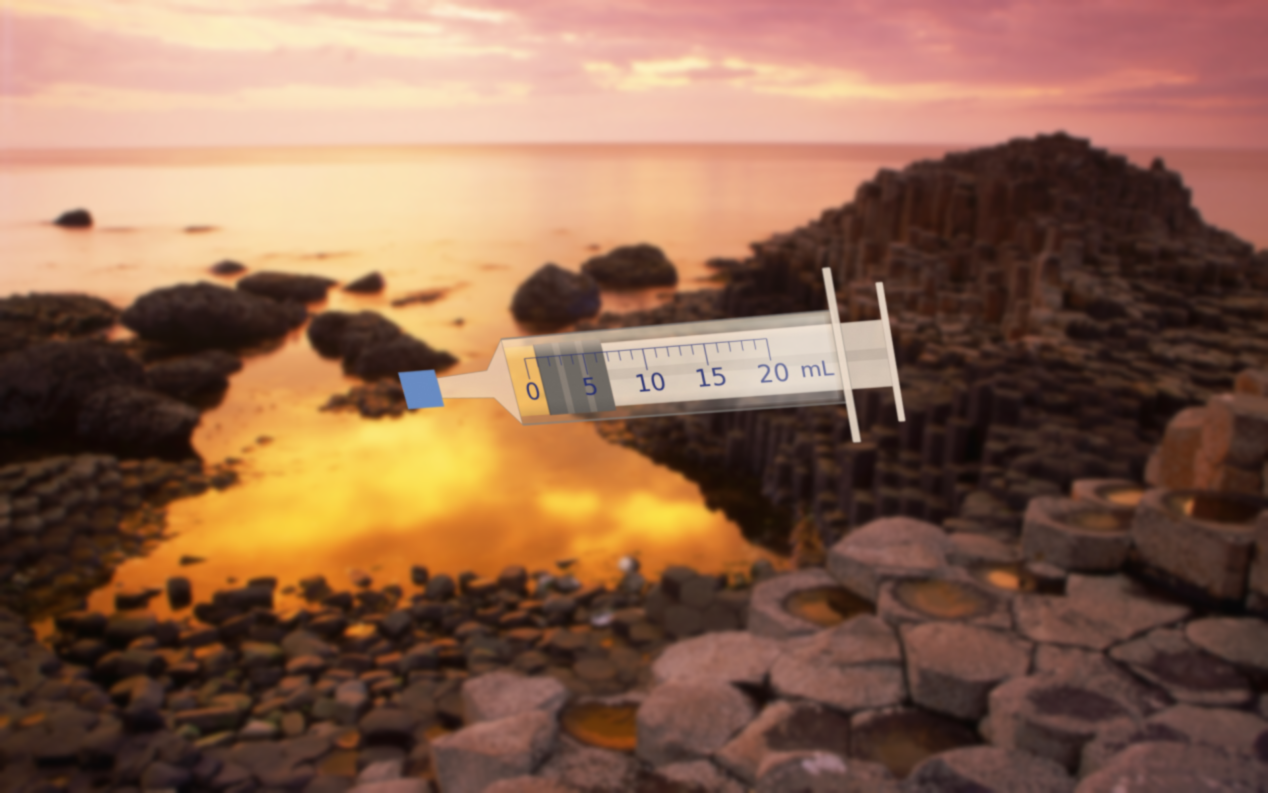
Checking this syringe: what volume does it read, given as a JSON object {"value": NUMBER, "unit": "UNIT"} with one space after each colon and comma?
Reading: {"value": 1, "unit": "mL"}
